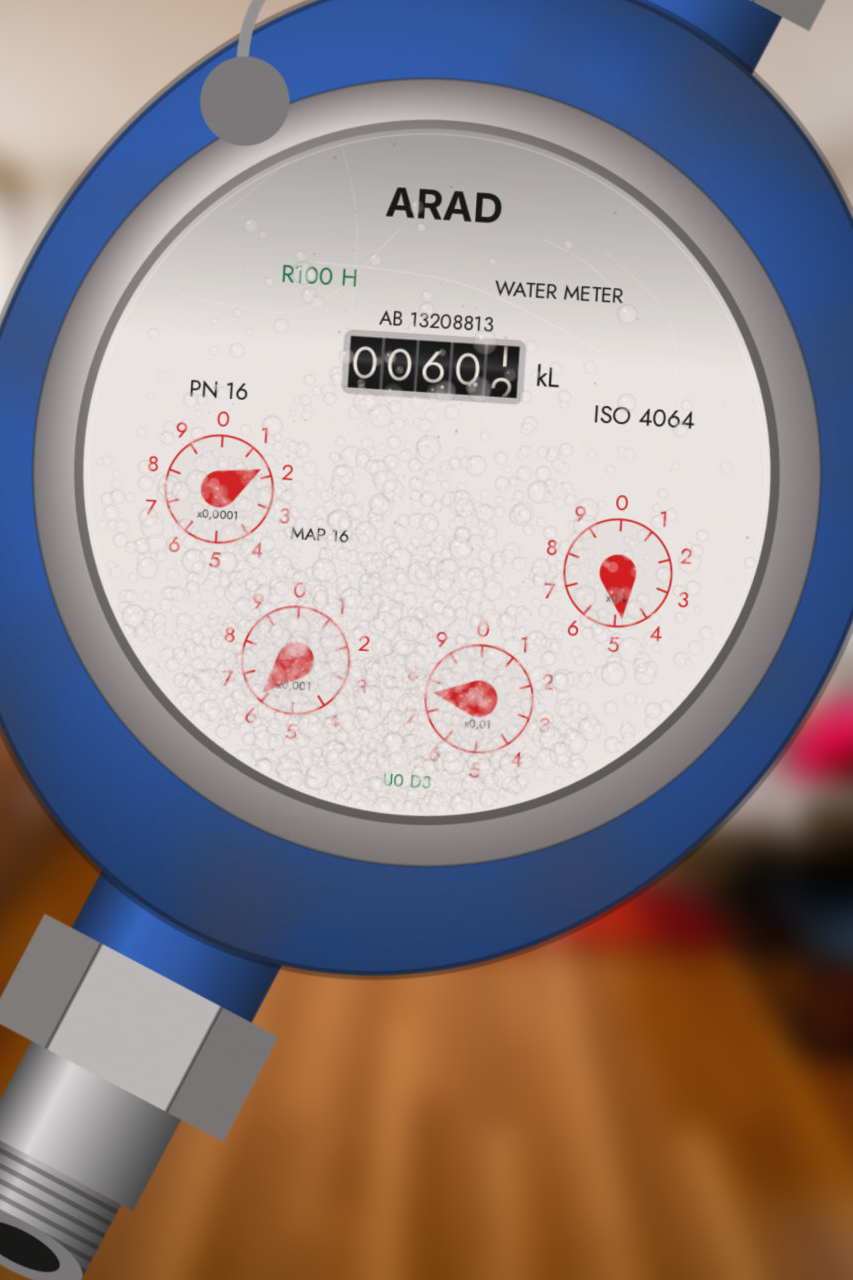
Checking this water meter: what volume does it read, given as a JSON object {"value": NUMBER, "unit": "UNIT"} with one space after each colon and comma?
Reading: {"value": 601.4761, "unit": "kL"}
